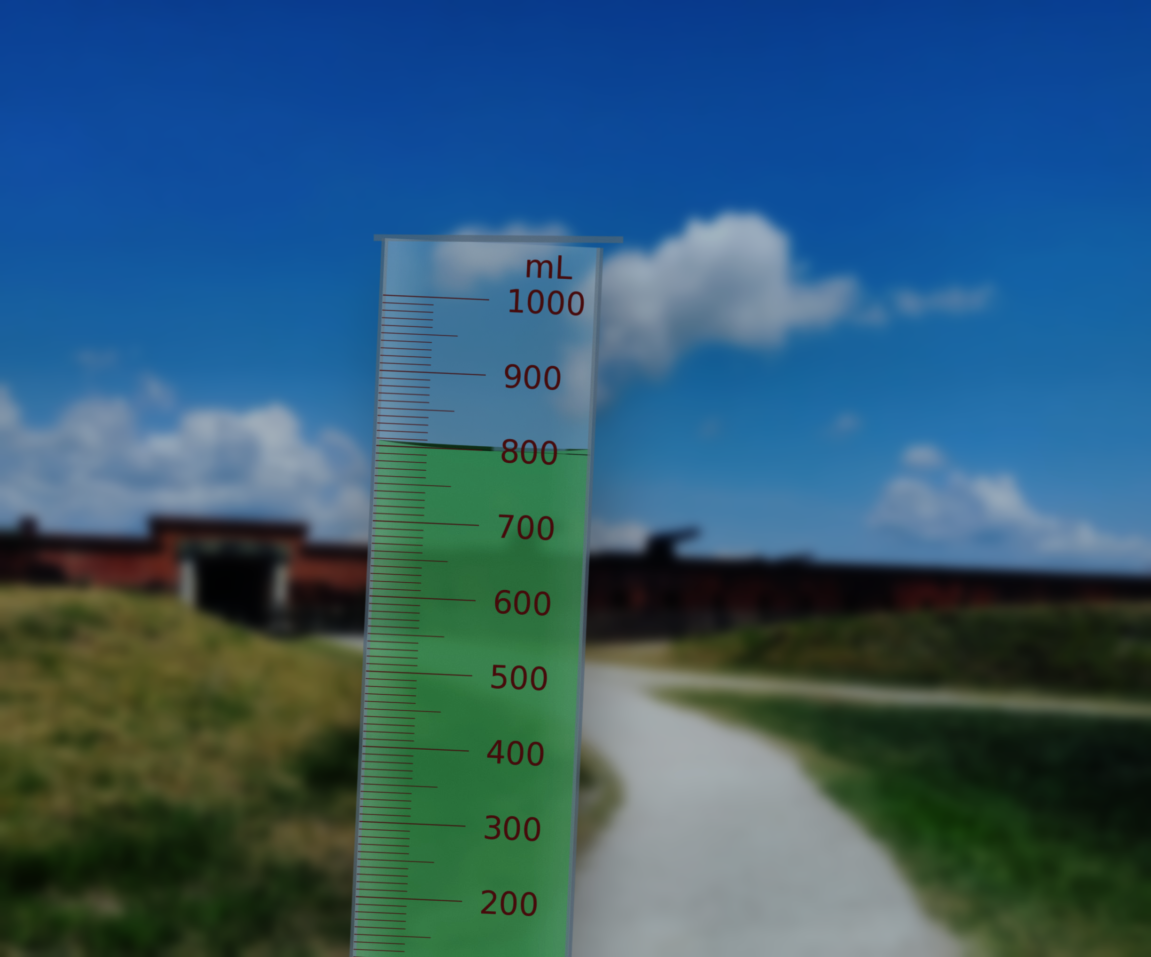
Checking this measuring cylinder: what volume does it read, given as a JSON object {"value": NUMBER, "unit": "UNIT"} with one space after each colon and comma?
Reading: {"value": 800, "unit": "mL"}
